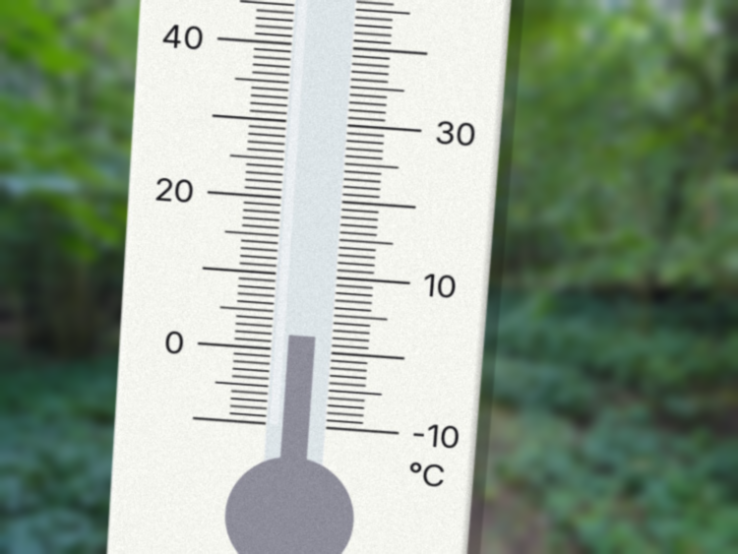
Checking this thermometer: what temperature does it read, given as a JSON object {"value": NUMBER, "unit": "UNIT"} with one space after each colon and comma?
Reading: {"value": 2, "unit": "°C"}
